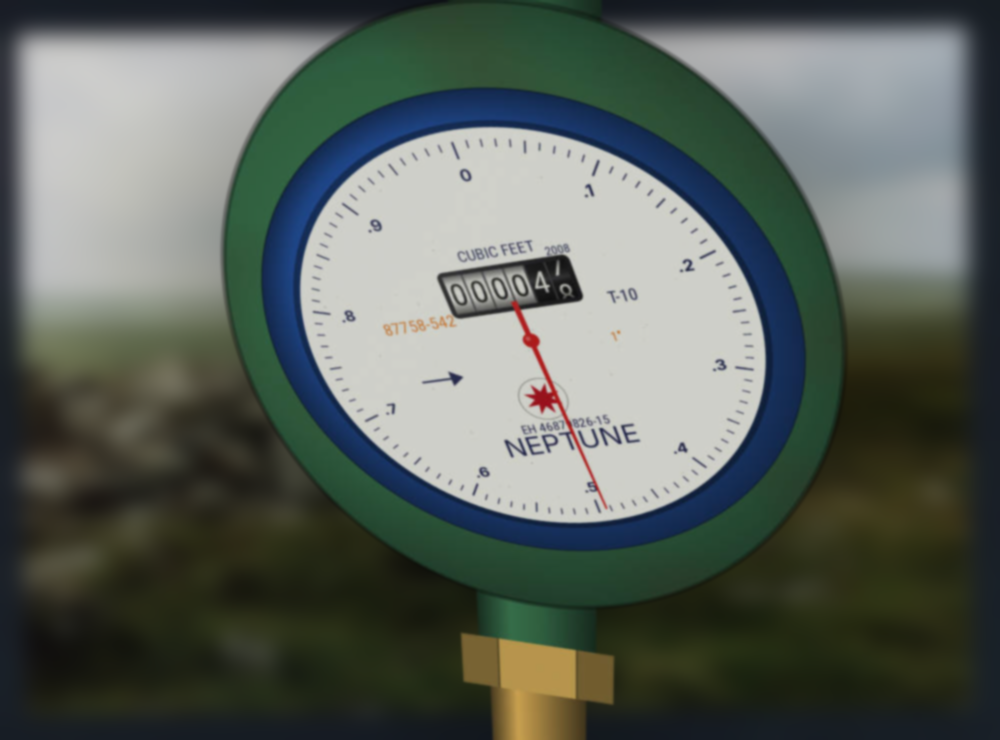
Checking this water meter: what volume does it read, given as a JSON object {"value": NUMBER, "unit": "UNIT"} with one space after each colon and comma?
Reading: {"value": 47.49, "unit": "ft³"}
